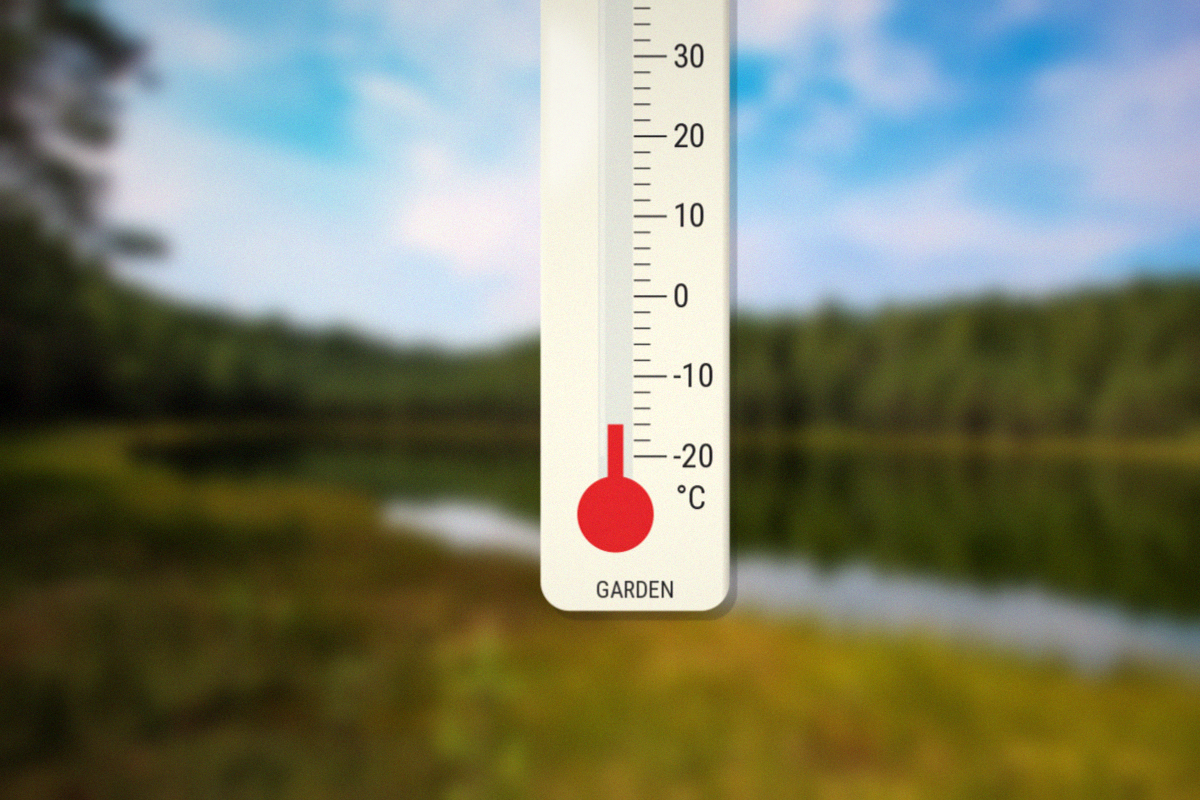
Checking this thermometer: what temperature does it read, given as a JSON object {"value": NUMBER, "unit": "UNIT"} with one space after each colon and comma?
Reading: {"value": -16, "unit": "°C"}
